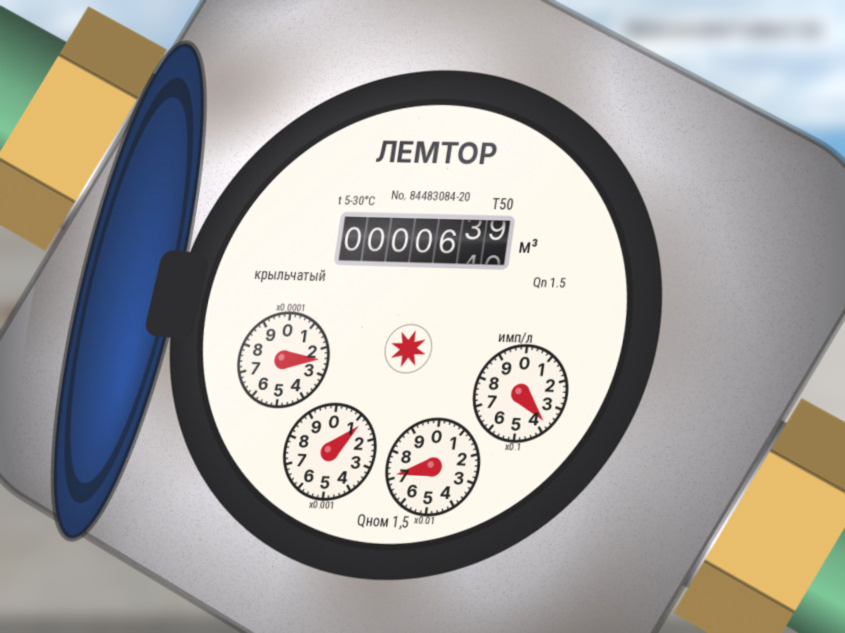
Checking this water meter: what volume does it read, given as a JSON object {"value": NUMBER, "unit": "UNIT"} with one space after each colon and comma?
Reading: {"value": 639.3712, "unit": "m³"}
